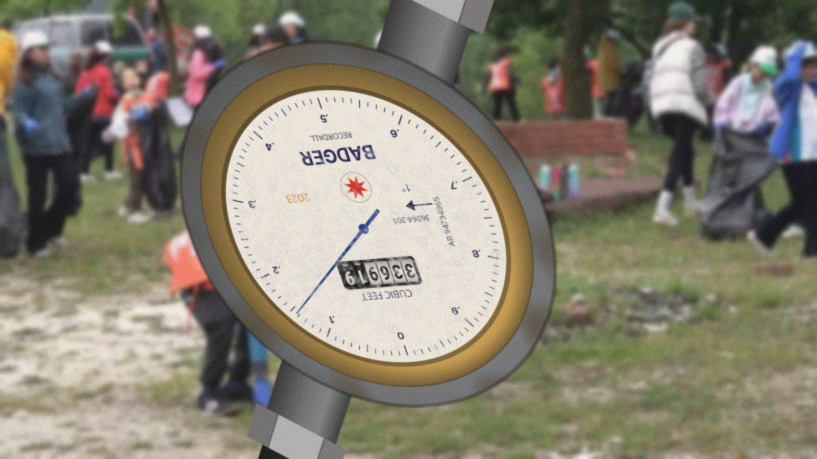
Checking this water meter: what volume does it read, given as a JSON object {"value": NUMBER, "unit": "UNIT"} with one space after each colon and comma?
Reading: {"value": 336919.14, "unit": "ft³"}
